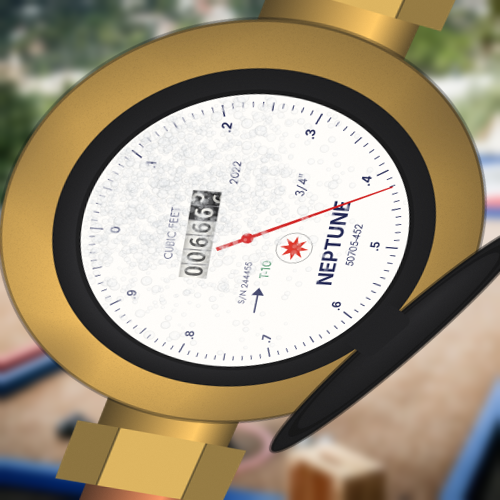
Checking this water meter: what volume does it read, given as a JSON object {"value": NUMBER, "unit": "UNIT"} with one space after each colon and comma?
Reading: {"value": 6665.42, "unit": "ft³"}
